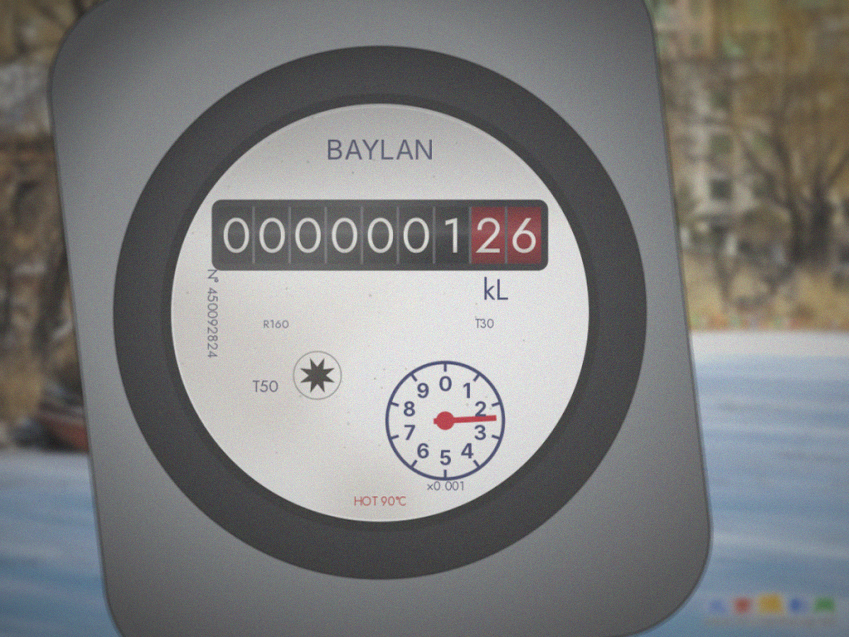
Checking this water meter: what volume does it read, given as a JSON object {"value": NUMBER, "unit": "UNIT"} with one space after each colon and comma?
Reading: {"value": 1.262, "unit": "kL"}
